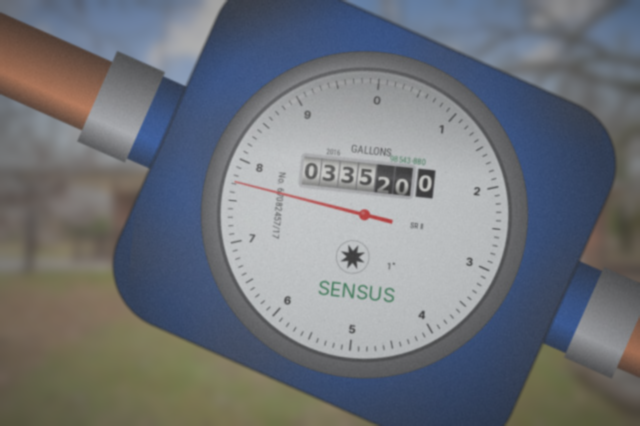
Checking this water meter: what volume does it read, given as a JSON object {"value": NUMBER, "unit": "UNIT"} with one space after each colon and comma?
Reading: {"value": 335197.7, "unit": "gal"}
